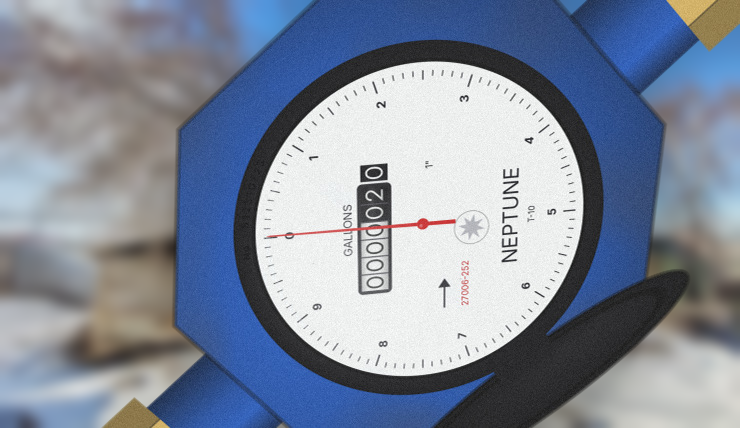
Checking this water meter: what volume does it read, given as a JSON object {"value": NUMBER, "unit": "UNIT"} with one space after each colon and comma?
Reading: {"value": 20.0, "unit": "gal"}
